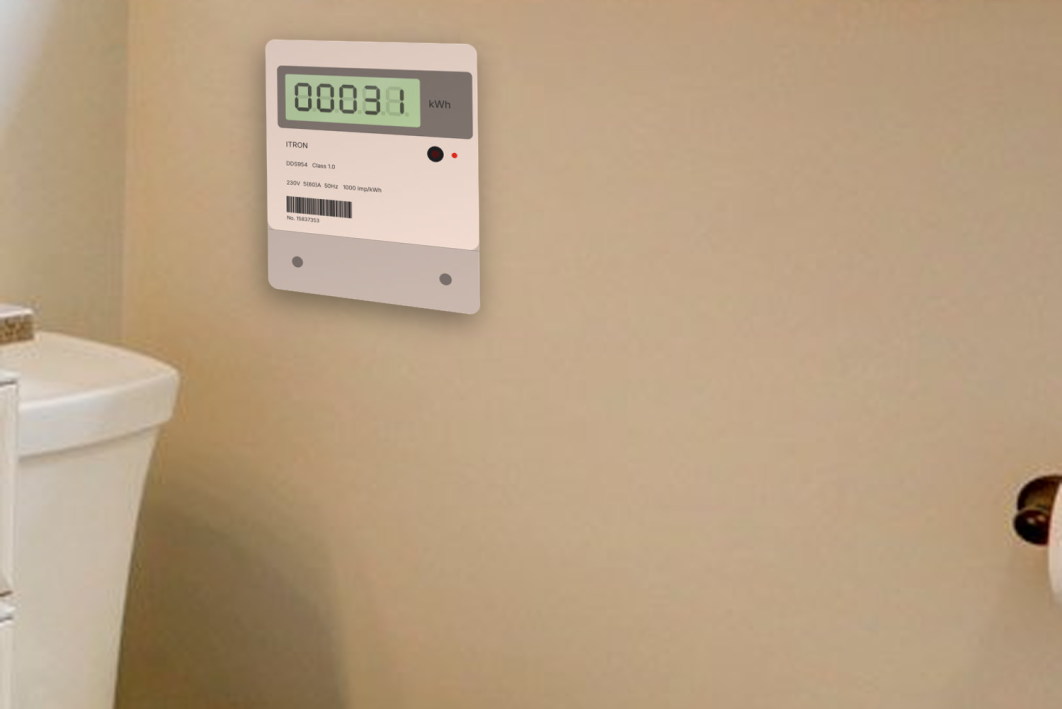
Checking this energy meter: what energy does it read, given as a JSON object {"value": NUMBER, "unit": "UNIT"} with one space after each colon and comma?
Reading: {"value": 31, "unit": "kWh"}
